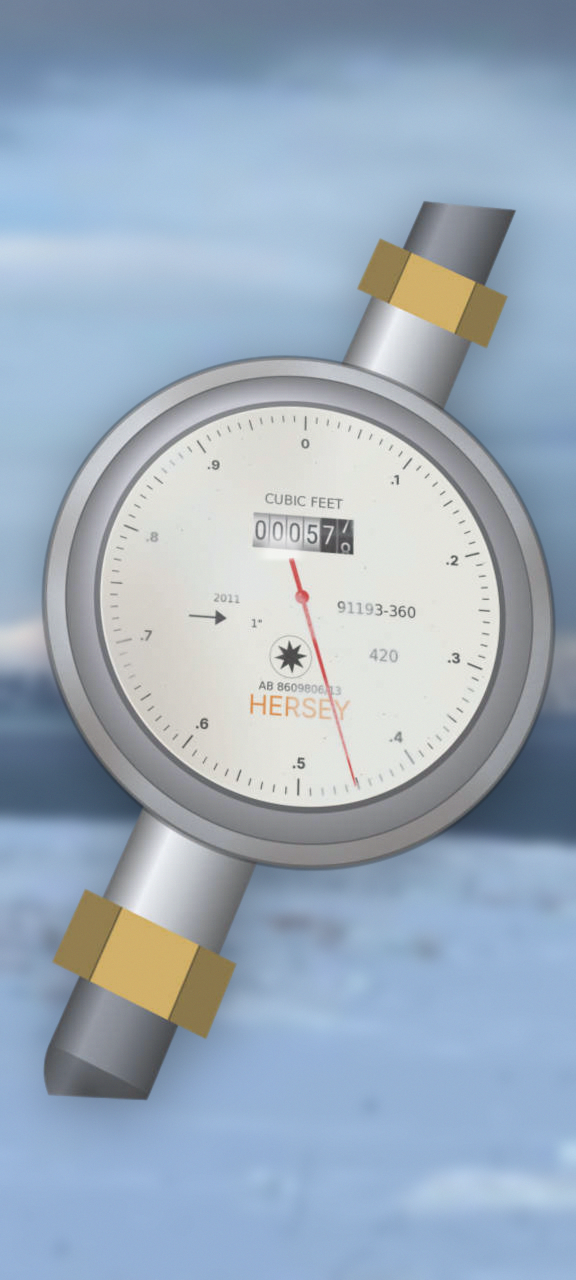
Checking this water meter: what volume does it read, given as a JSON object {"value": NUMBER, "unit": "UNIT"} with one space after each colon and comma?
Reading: {"value": 577.45, "unit": "ft³"}
